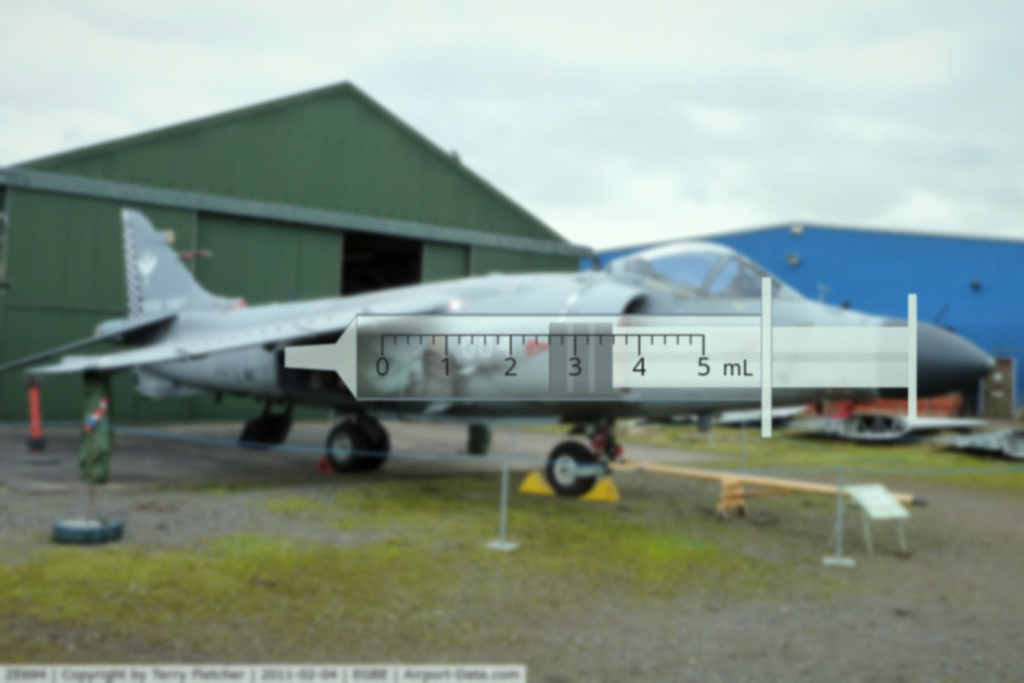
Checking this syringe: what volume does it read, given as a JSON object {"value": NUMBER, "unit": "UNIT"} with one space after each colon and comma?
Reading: {"value": 2.6, "unit": "mL"}
